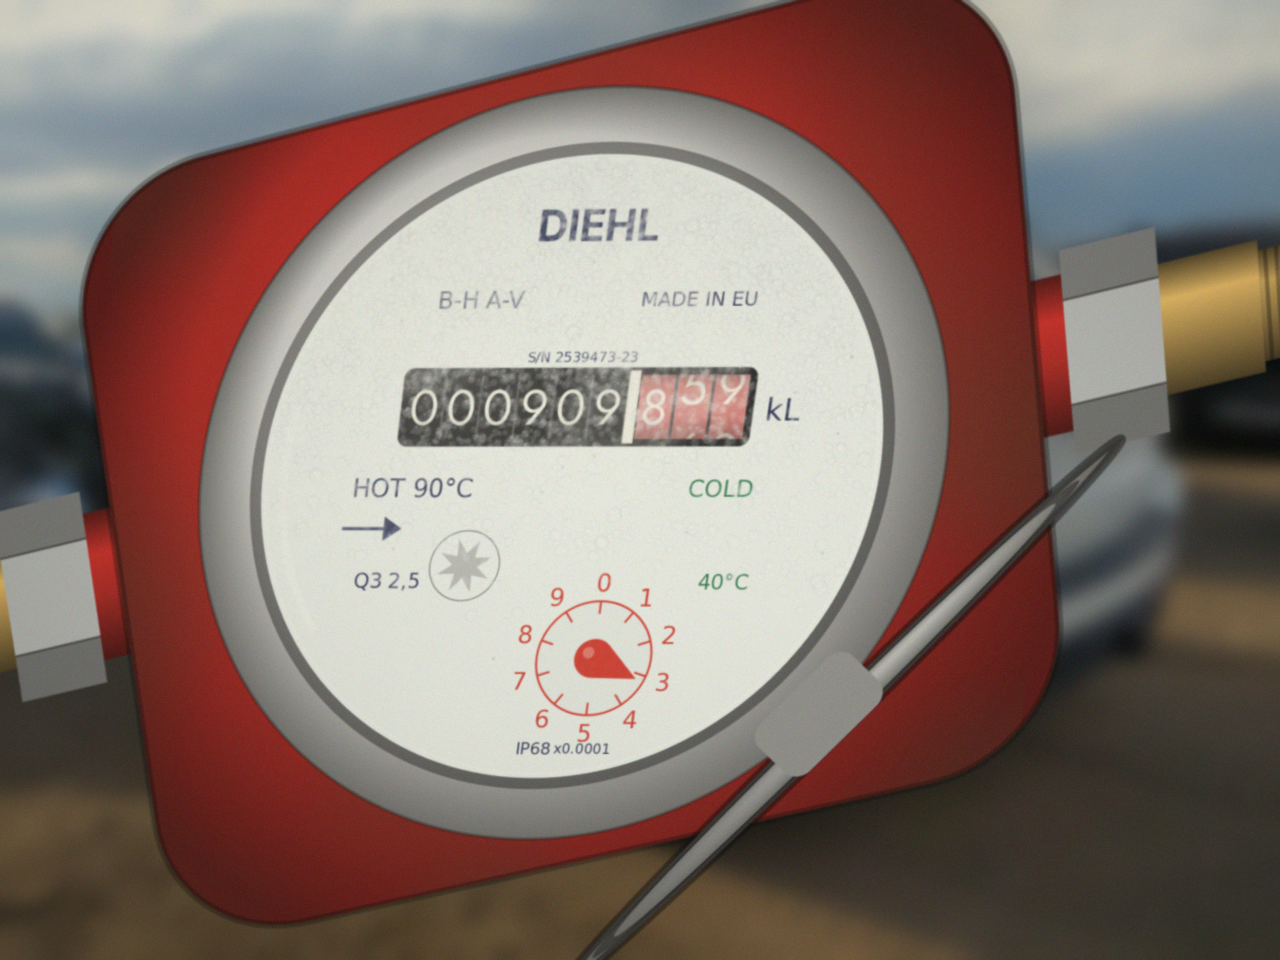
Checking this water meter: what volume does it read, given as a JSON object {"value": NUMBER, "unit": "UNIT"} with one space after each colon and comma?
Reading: {"value": 909.8593, "unit": "kL"}
